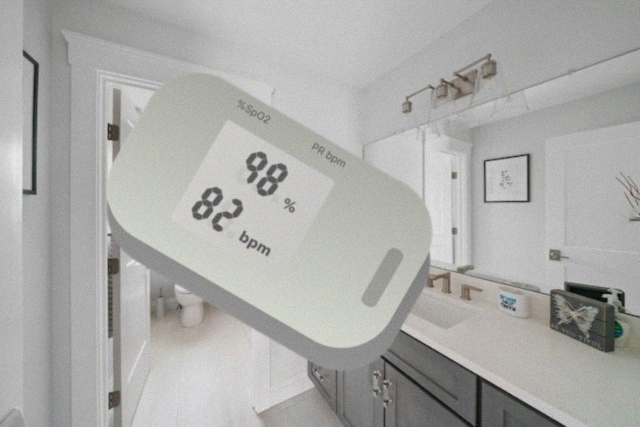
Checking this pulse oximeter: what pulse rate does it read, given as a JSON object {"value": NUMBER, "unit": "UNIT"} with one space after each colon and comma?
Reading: {"value": 82, "unit": "bpm"}
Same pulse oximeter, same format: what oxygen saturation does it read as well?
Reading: {"value": 98, "unit": "%"}
